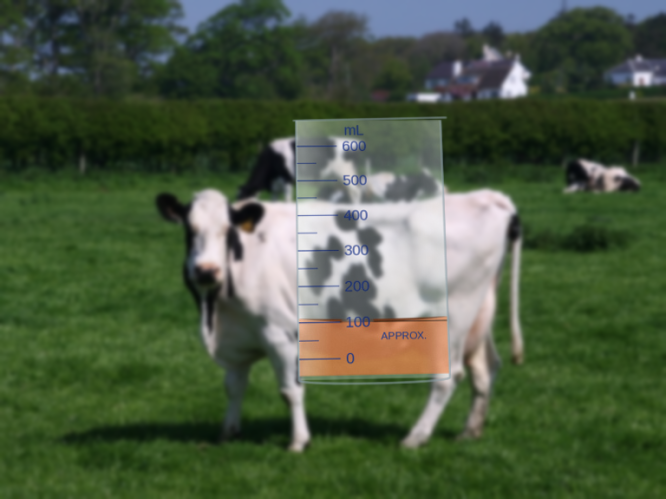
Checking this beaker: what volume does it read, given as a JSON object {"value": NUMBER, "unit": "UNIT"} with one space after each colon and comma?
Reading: {"value": 100, "unit": "mL"}
